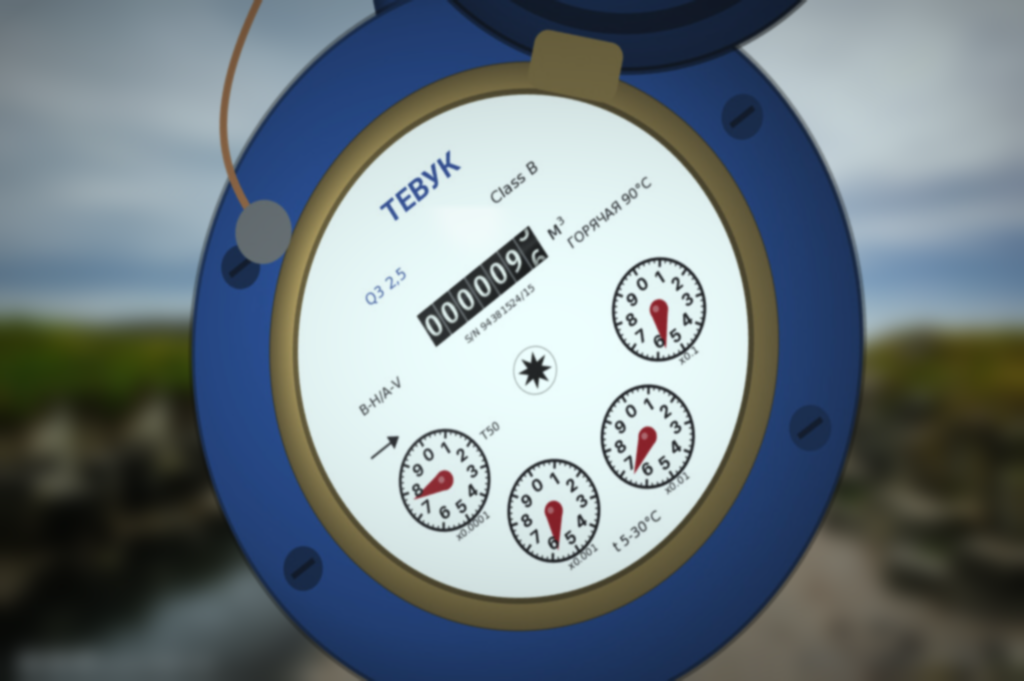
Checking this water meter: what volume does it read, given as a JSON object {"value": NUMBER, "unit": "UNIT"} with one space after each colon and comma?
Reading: {"value": 95.5657, "unit": "m³"}
